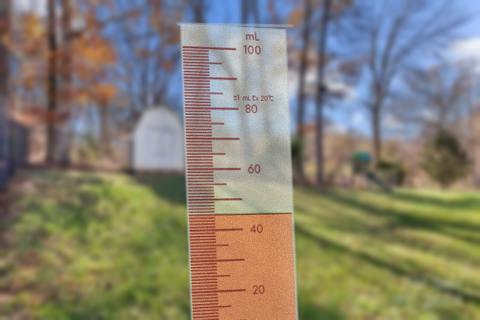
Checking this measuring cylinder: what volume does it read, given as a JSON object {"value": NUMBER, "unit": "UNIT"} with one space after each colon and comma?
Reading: {"value": 45, "unit": "mL"}
